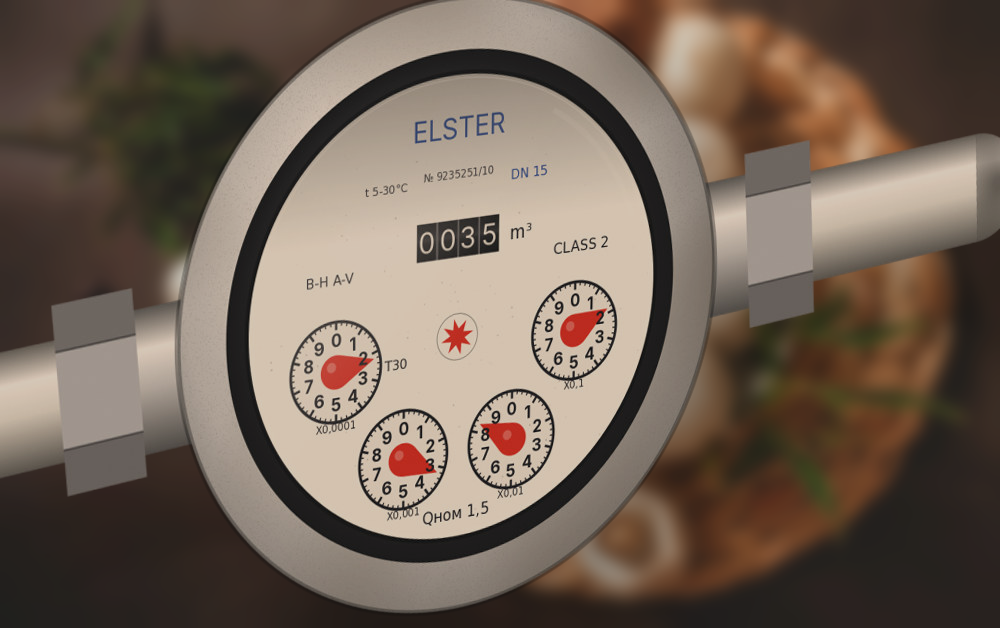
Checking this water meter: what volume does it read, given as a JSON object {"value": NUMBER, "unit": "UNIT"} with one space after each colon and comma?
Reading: {"value": 35.1832, "unit": "m³"}
